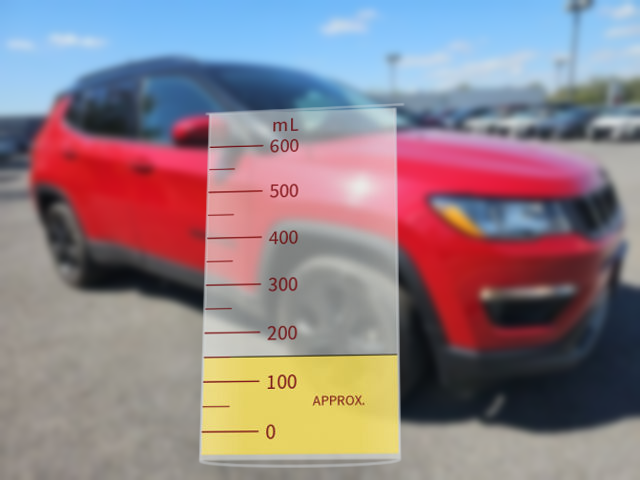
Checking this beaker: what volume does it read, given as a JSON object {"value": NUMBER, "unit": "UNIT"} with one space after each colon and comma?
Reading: {"value": 150, "unit": "mL"}
